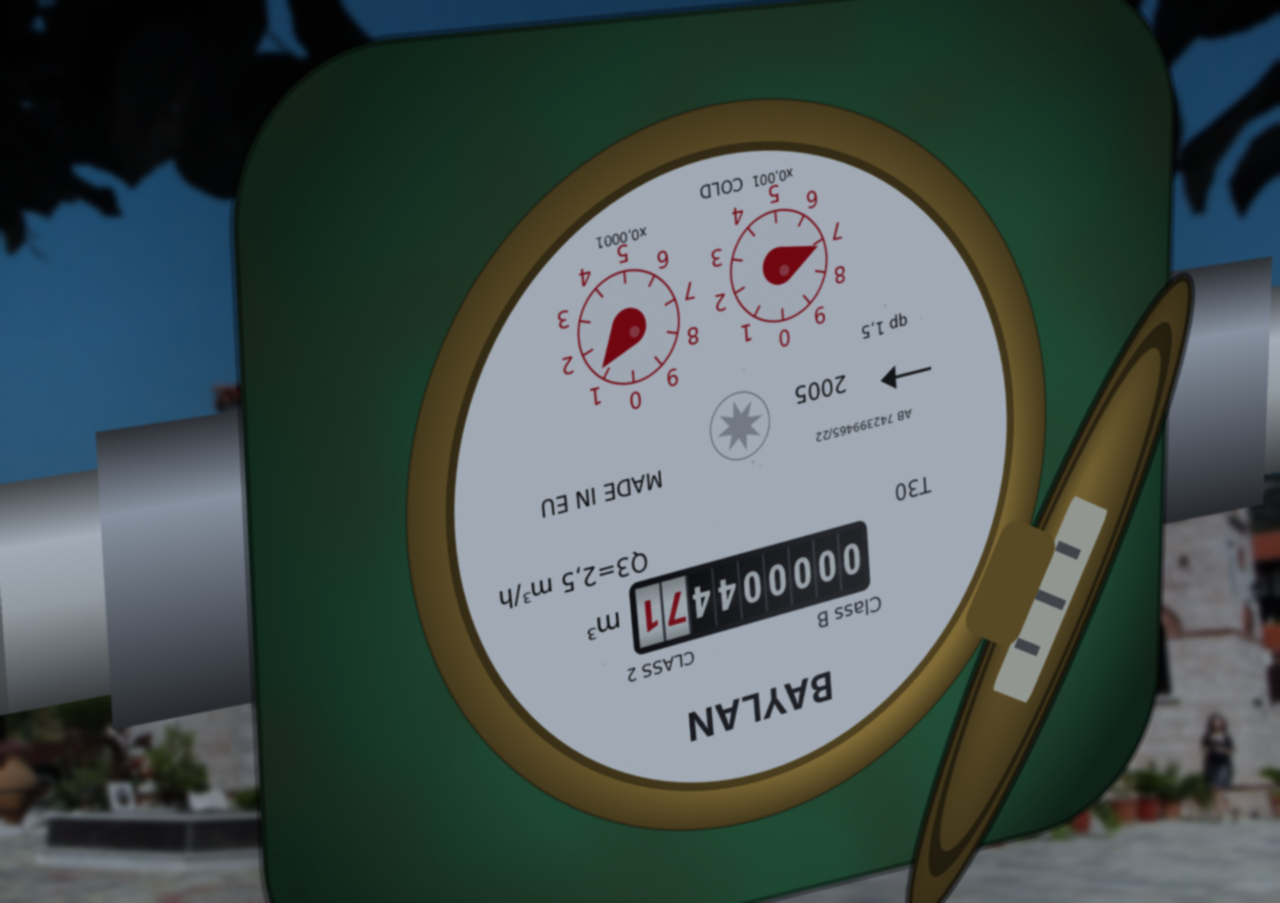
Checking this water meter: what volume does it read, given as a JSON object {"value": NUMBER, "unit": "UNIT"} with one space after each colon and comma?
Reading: {"value": 44.7171, "unit": "m³"}
